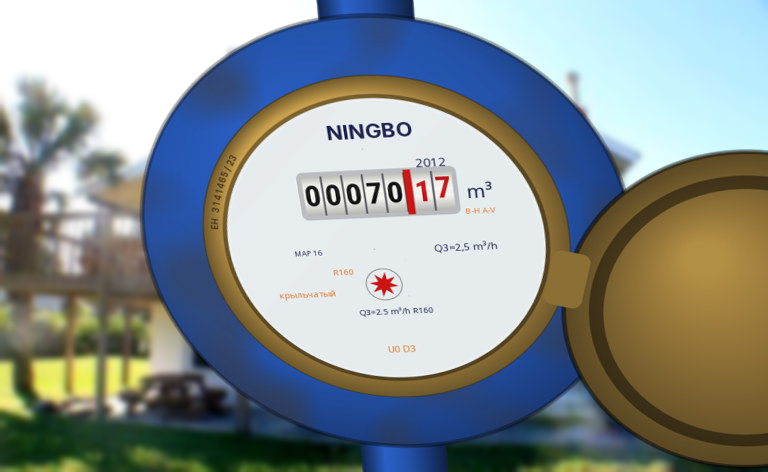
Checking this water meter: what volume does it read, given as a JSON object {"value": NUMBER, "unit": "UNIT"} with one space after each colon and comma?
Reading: {"value": 70.17, "unit": "m³"}
